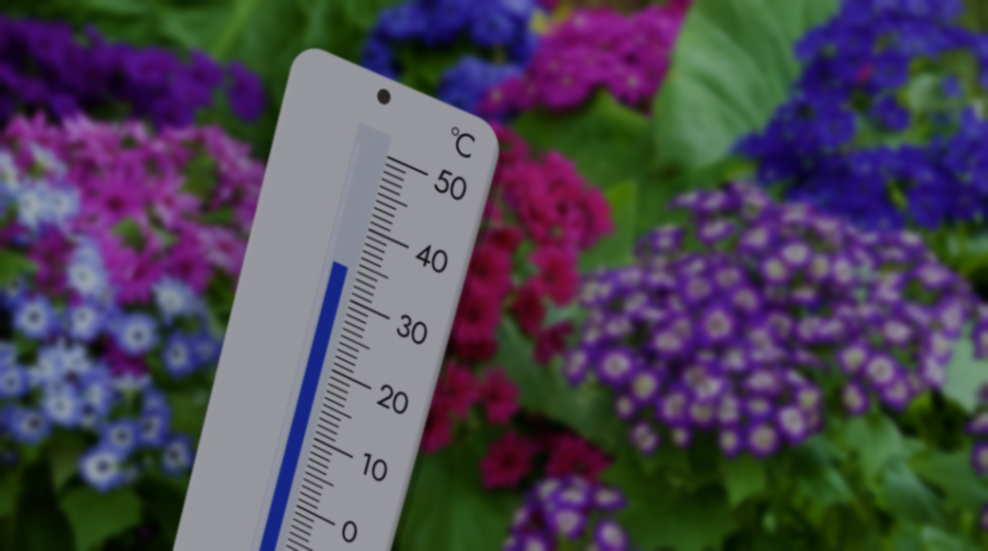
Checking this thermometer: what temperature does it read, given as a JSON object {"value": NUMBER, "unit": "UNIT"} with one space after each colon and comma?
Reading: {"value": 34, "unit": "°C"}
